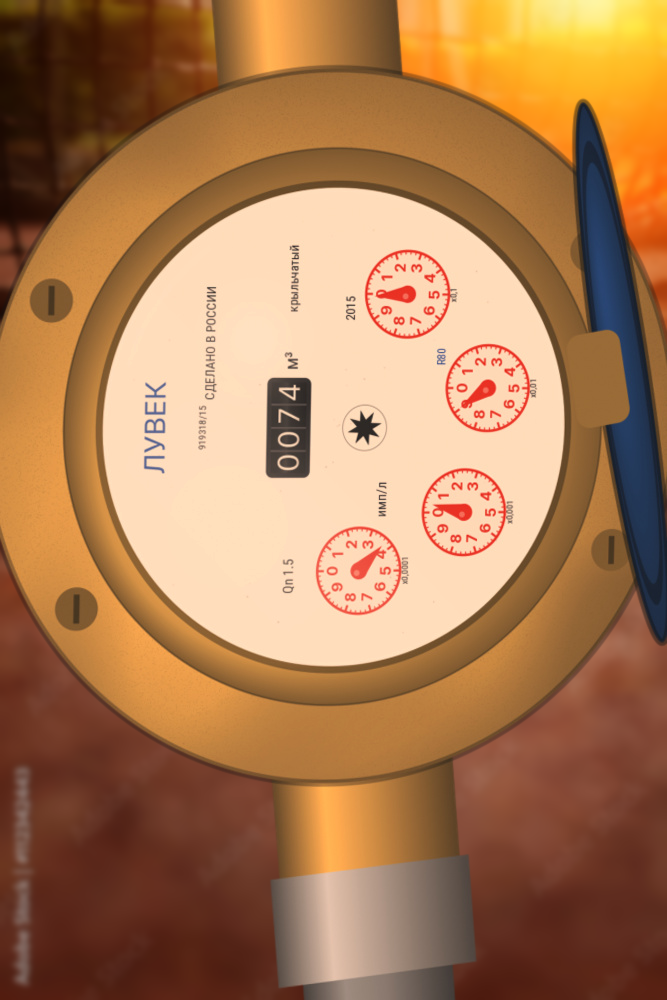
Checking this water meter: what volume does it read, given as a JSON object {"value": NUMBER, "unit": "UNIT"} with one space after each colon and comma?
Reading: {"value": 73.9903, "unit": "m³"}
